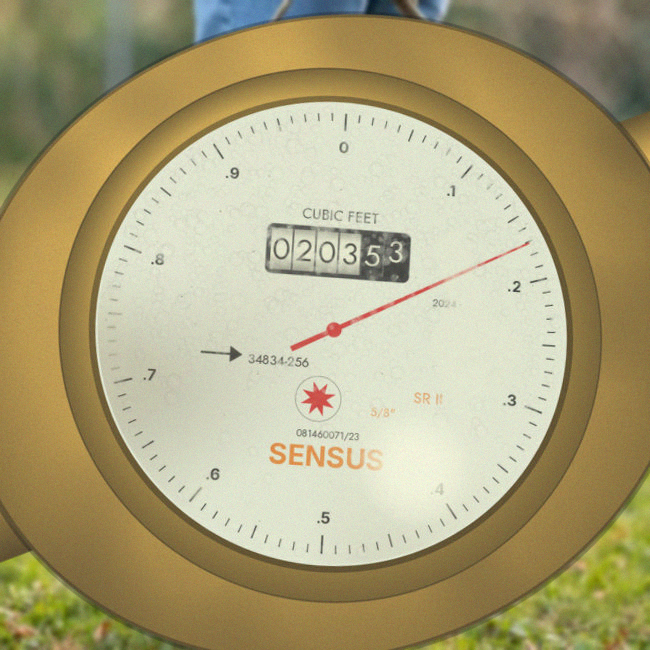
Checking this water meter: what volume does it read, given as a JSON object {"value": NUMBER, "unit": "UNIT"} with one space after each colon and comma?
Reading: {"value": 20353.17, "unit": "ft³"}
